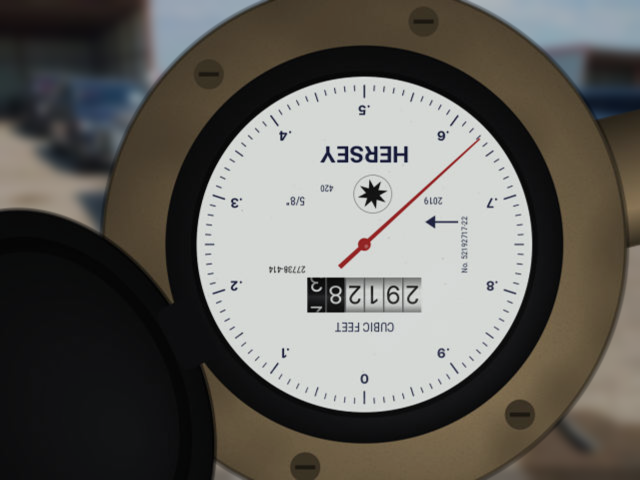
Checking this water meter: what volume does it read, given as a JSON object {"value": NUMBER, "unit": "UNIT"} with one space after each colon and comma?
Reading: {"value": 291282.63, "unit": "ft³"}
